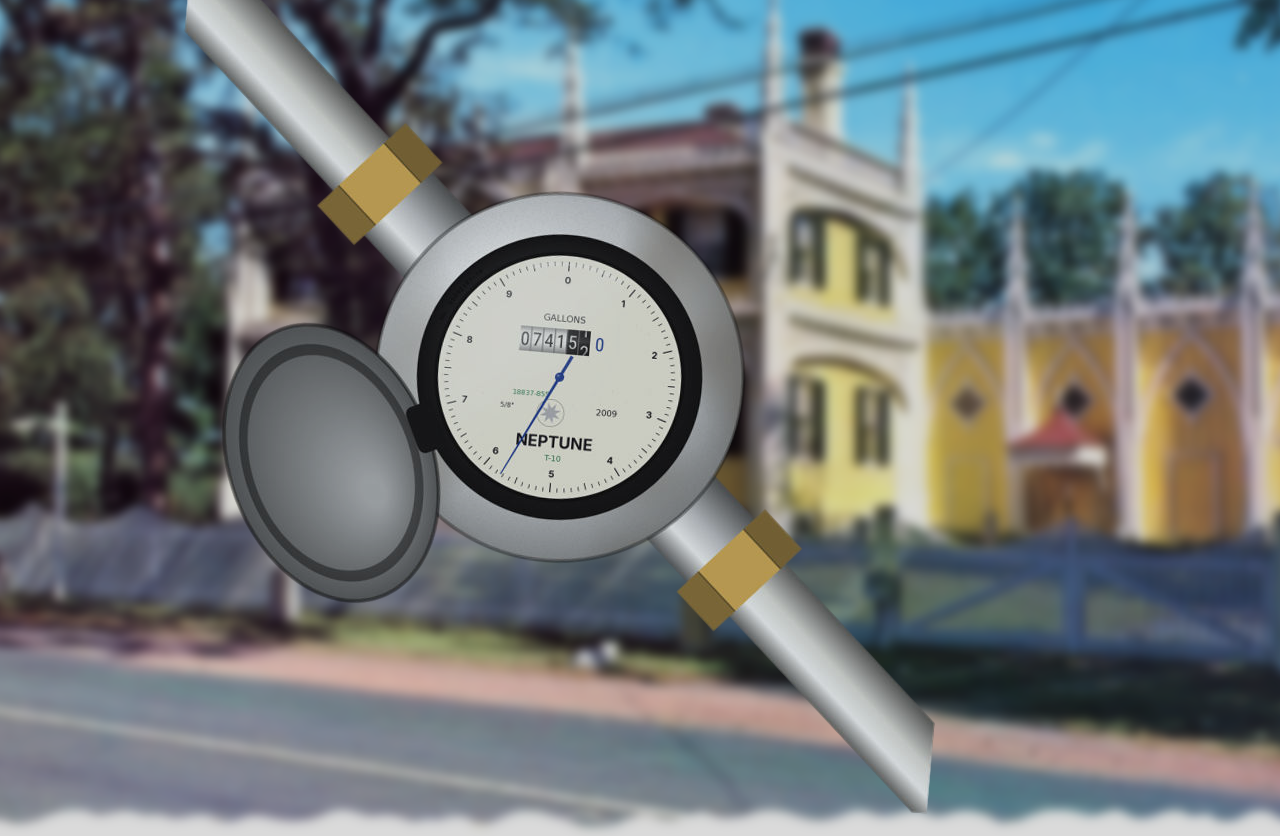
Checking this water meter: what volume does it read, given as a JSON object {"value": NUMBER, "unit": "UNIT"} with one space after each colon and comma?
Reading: {"value": 741515.7, "unit": "gal"}
